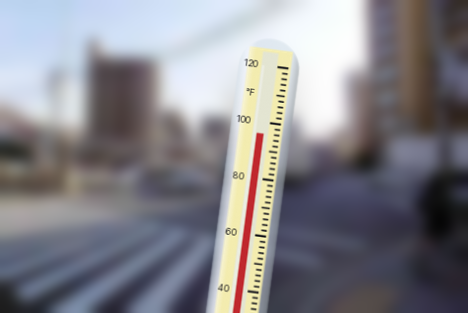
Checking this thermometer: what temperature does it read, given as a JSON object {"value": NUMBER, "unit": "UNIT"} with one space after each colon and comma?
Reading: {"value": 96, "unit": "°F"}
